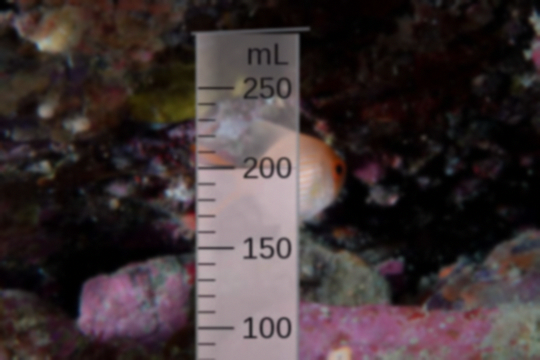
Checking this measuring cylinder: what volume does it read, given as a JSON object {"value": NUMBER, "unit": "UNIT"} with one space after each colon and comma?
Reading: {"value": 200, "unit": "mL"}
